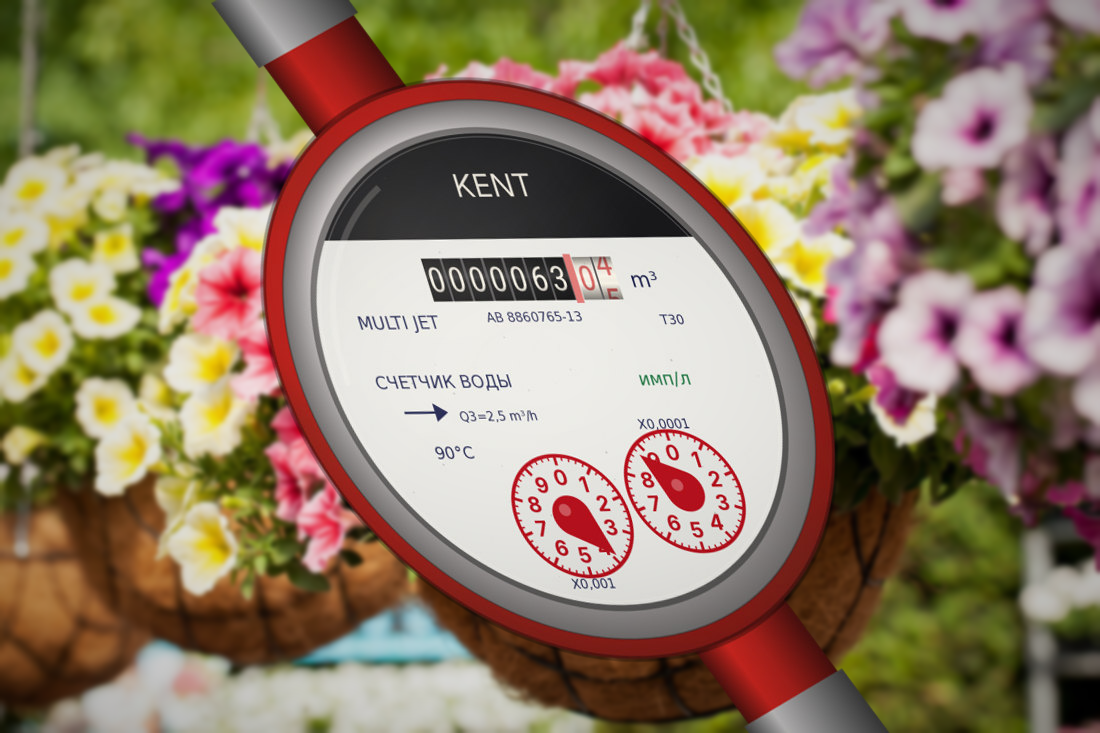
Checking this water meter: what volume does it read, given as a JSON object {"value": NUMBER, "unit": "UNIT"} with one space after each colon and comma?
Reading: {"value": 63.0438, "unit": "m³"}
